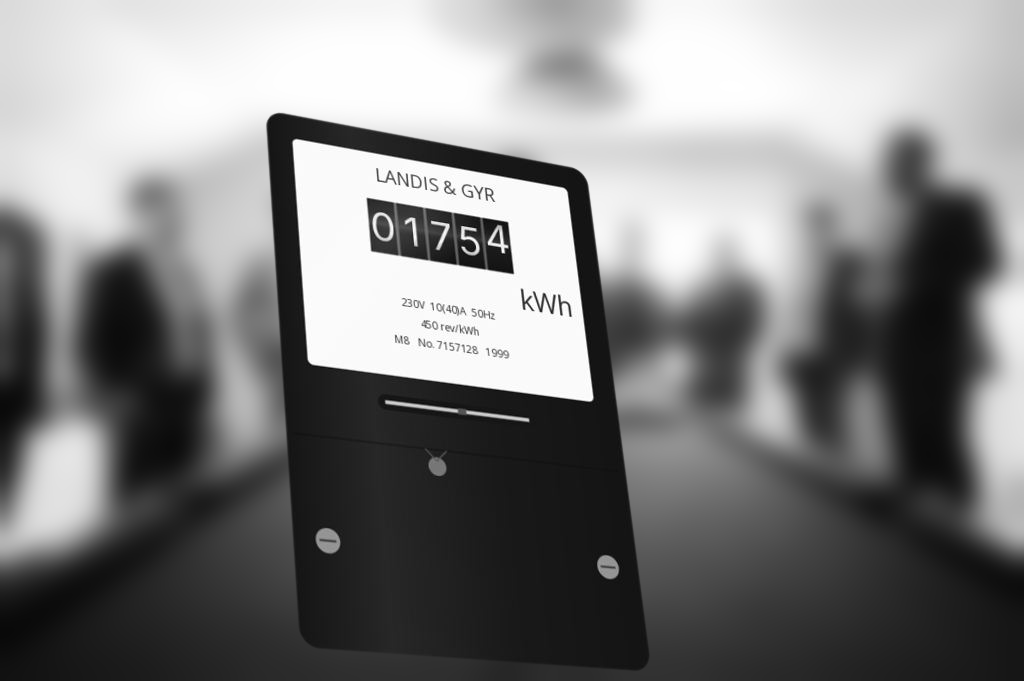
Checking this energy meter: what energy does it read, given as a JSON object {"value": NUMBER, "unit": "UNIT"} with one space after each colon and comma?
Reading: {"value": 1754, "unit": "kWh"}
